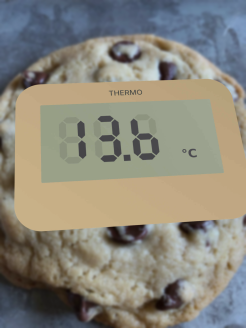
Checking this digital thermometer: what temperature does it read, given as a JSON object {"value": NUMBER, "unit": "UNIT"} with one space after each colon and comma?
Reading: {"value": 13.6, "unit": "°C"}
